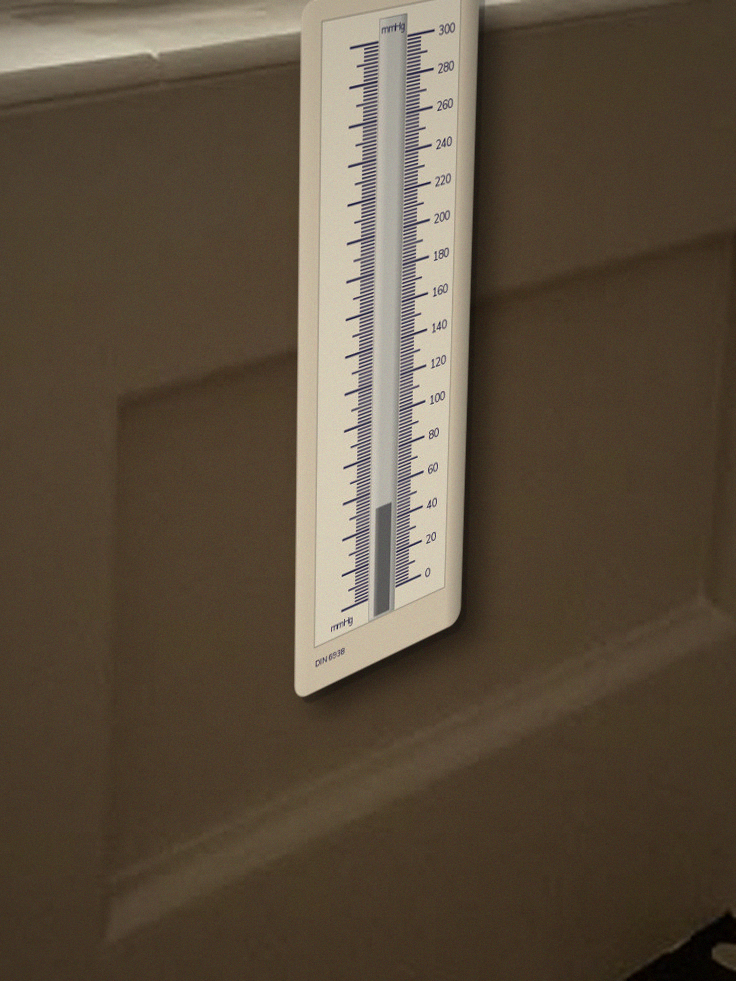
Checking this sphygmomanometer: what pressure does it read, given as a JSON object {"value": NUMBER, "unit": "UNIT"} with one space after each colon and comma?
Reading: {"value": 50, "unit": "mmHg"}
